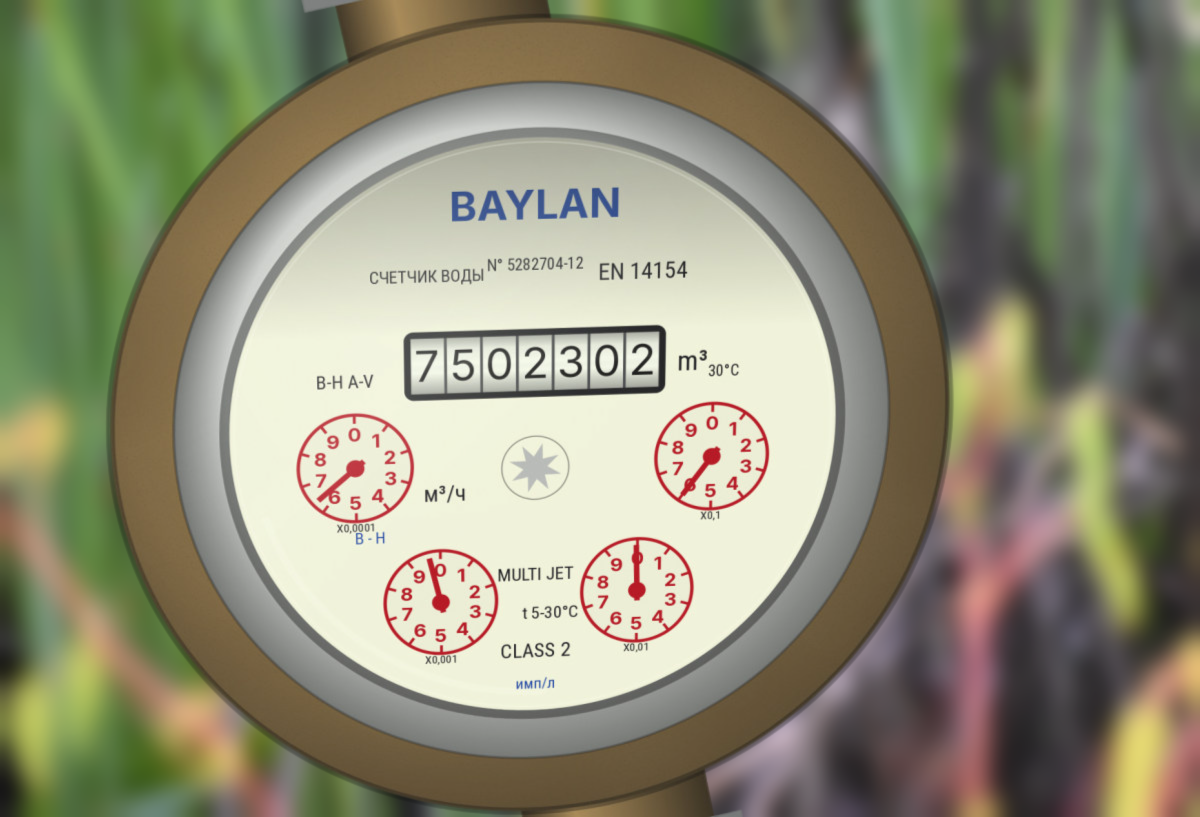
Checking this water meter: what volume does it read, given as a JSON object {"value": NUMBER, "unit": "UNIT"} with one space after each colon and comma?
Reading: {"value": 7502302.5996, "unit": "m³"}
